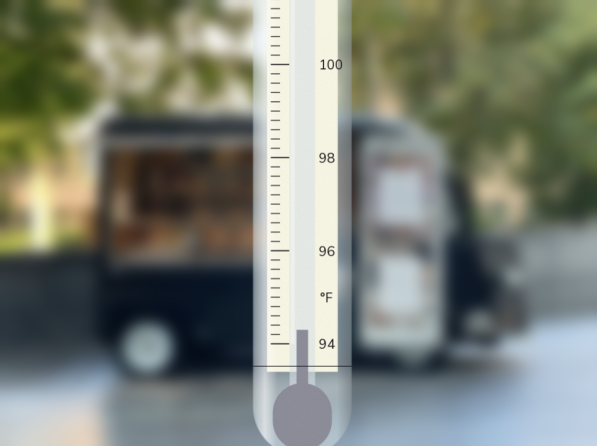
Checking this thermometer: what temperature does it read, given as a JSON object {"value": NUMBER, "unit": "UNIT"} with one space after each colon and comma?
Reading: {"value": 94.3, "unit": "°F"}
